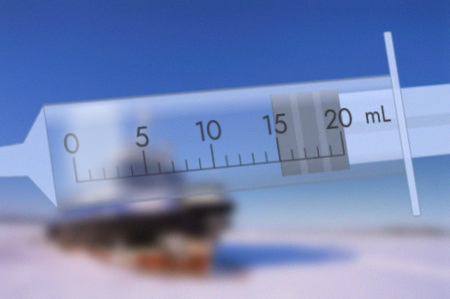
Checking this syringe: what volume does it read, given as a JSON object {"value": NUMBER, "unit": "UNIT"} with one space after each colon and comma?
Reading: {"value": 15, "unit": "mL"}
